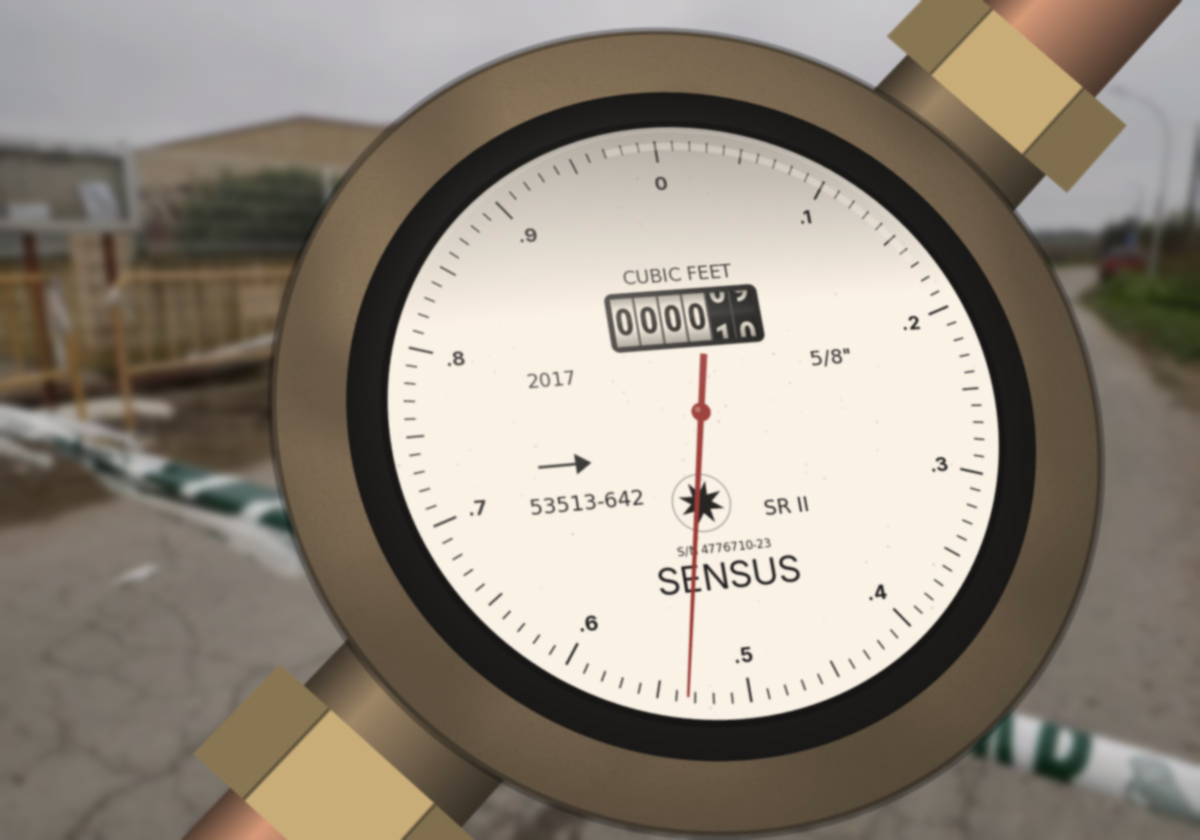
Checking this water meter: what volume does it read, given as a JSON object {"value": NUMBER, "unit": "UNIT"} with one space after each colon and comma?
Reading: {"value": 9.53, "unit": "ft³"}
